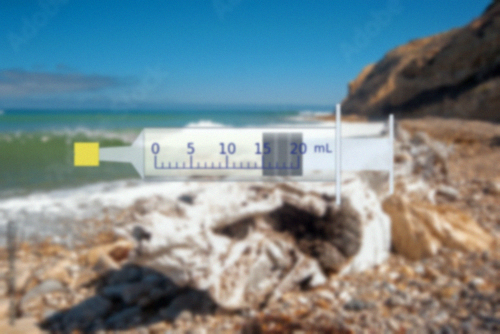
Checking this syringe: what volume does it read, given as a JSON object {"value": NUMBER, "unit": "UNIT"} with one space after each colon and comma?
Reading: {"value": 15, "unit": "mL"}
